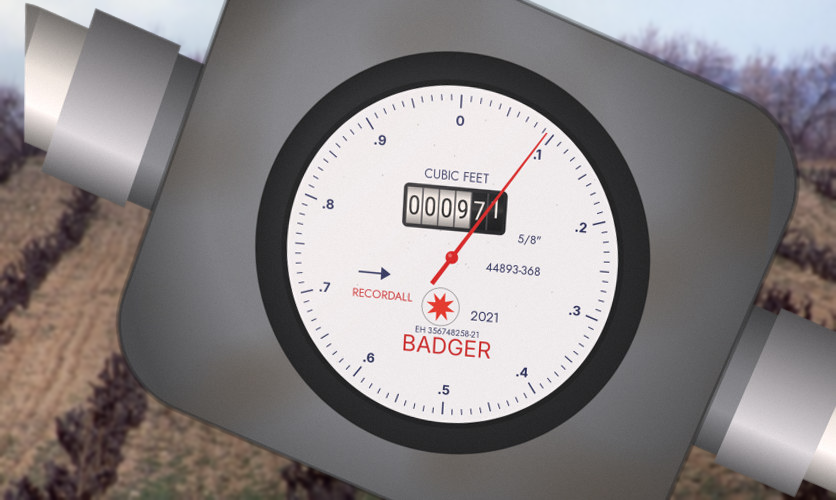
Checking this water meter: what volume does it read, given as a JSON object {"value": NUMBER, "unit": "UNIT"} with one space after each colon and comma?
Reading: {"value": 971.09, "unit": "ft³"}
